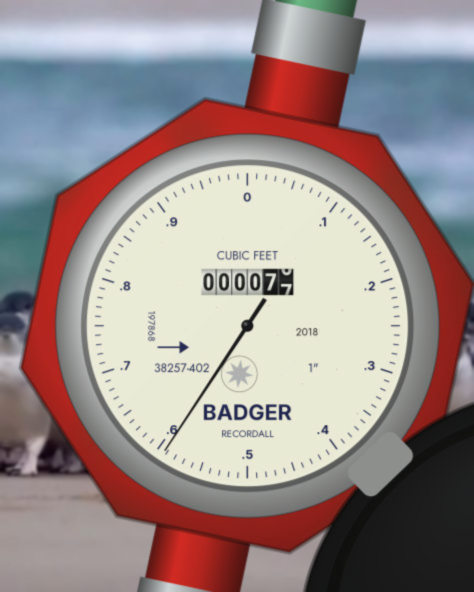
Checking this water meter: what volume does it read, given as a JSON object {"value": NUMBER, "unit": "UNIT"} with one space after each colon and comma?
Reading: {"value": 76.59, "unit": "ft³"}
